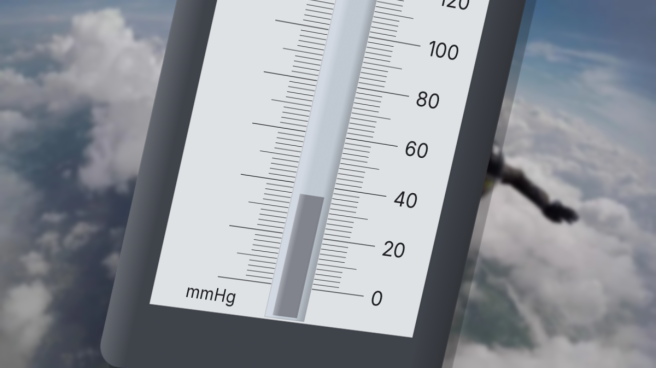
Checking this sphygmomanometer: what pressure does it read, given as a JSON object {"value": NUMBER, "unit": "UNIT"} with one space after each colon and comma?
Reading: {"value": 36, "unit": "mmHg"}
